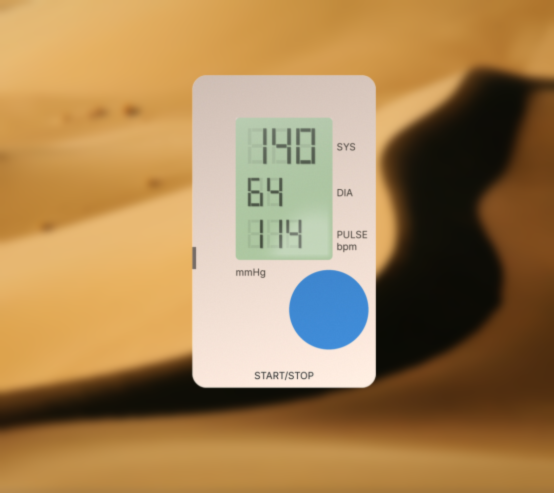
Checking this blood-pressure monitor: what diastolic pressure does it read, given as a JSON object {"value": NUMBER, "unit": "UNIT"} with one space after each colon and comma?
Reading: {"value": 64, "unit": "mmHg"}
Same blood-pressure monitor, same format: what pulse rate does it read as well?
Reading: {"value": 114, "unit": "bpm"}
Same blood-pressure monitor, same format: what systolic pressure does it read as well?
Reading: {"value": 140, "unit": "mmHg"}
